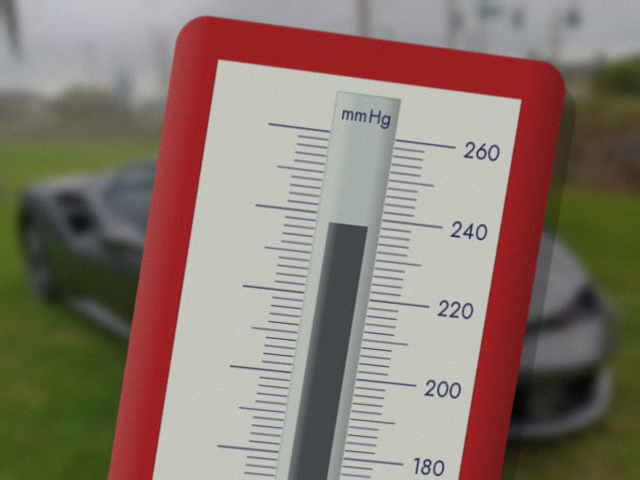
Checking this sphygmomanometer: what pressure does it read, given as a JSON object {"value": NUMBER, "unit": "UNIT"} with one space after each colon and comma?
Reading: {"value": 238, "unit": "mmHg"}
